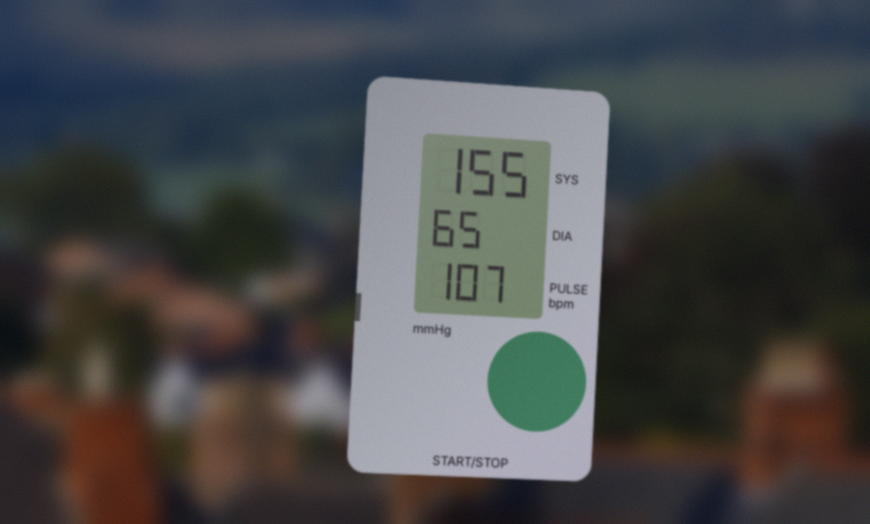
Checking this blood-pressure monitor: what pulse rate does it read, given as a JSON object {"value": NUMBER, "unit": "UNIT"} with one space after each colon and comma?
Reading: {"value": 107, "unit": "bpm"}
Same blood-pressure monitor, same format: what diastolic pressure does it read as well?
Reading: {"value": 65, "unit": "mmHg"}
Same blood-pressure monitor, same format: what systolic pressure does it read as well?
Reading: {"value": 155, "unit": "mmHg"}
